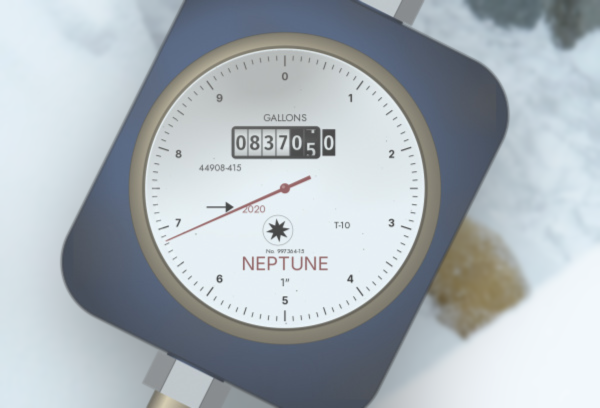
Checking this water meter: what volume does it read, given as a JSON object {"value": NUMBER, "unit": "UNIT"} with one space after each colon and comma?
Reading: {"value": 837046.8, "unit": "gal"}
